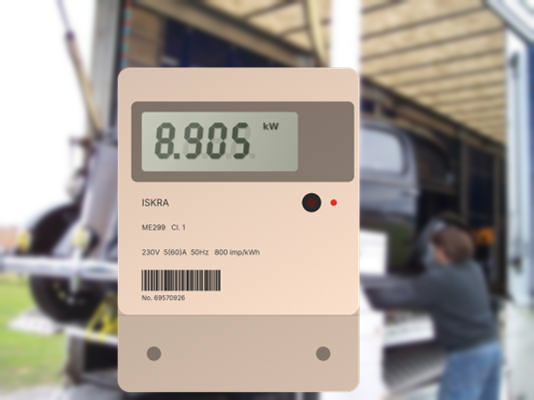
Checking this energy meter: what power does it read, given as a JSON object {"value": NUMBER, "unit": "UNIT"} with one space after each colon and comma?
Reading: {"value": 8.905, "unit": "kW"}
